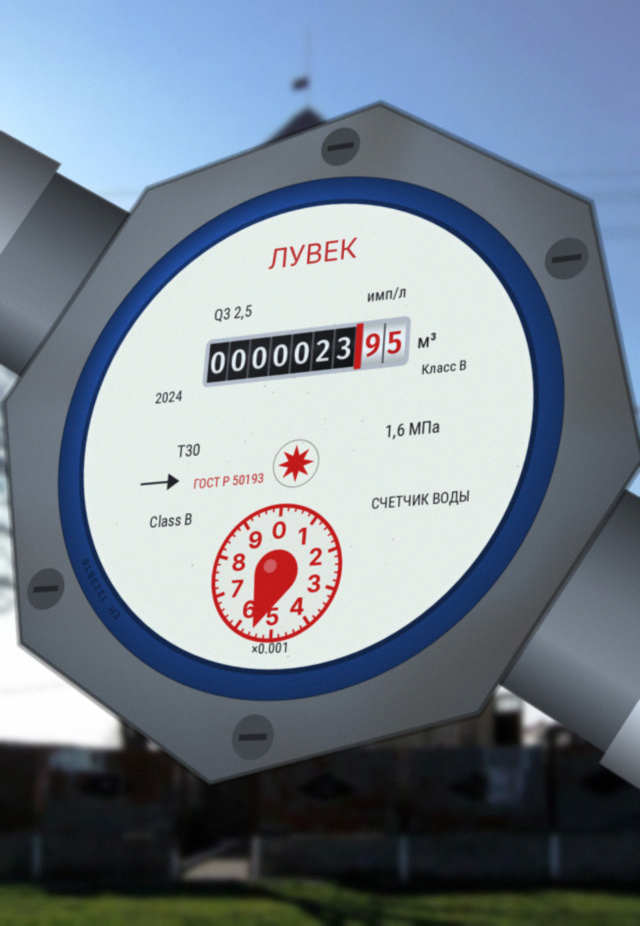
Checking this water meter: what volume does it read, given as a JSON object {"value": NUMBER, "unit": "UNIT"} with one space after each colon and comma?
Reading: {"value": 23.955, "unit": "m³"}
